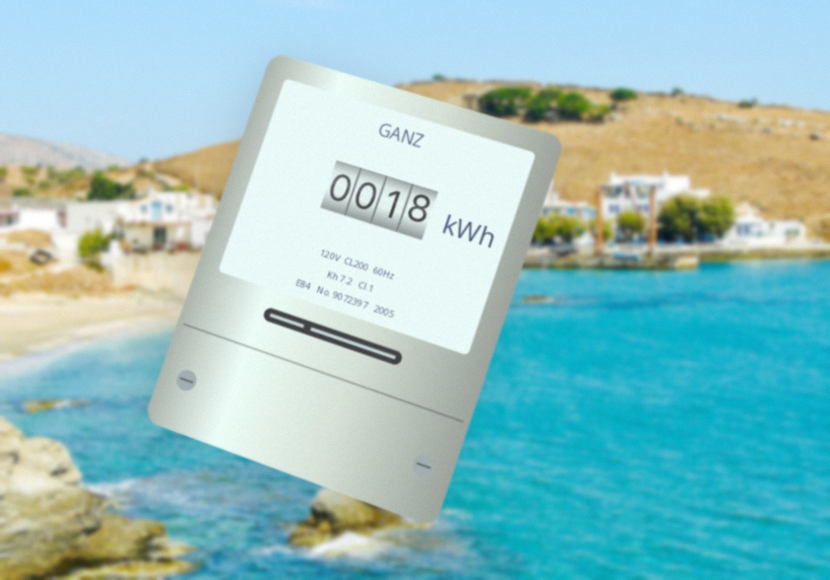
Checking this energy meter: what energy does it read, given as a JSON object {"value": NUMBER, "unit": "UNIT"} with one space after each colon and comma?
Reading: {"value": 18, "unit": "kWh"}
